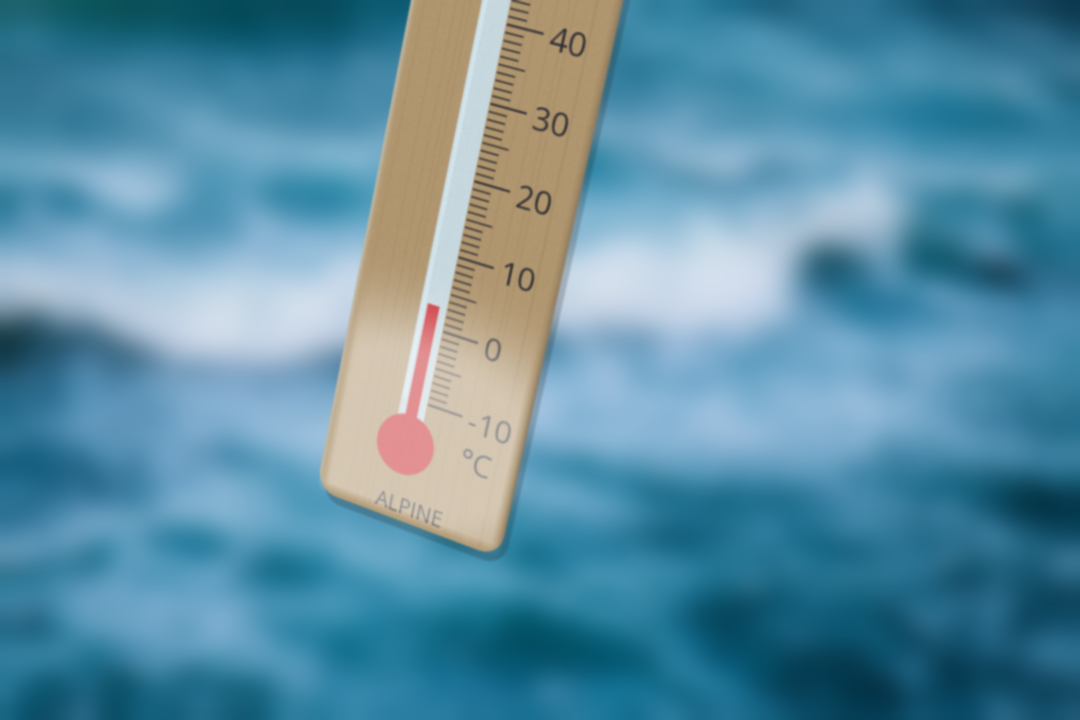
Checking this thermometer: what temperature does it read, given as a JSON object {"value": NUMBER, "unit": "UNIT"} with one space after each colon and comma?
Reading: {"value": 3, "unit": "°C"}
